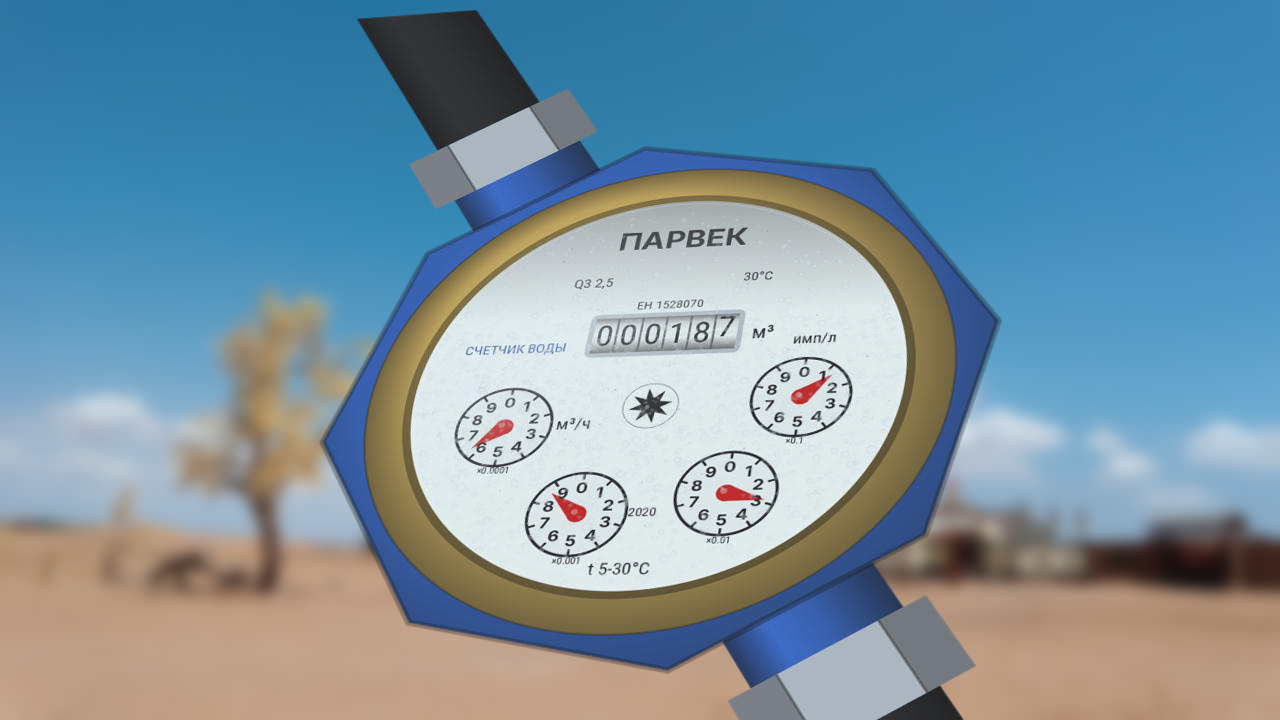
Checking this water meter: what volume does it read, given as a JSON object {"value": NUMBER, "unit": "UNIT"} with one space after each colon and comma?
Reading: {"value": 187.1286, "unit": "m³"}
